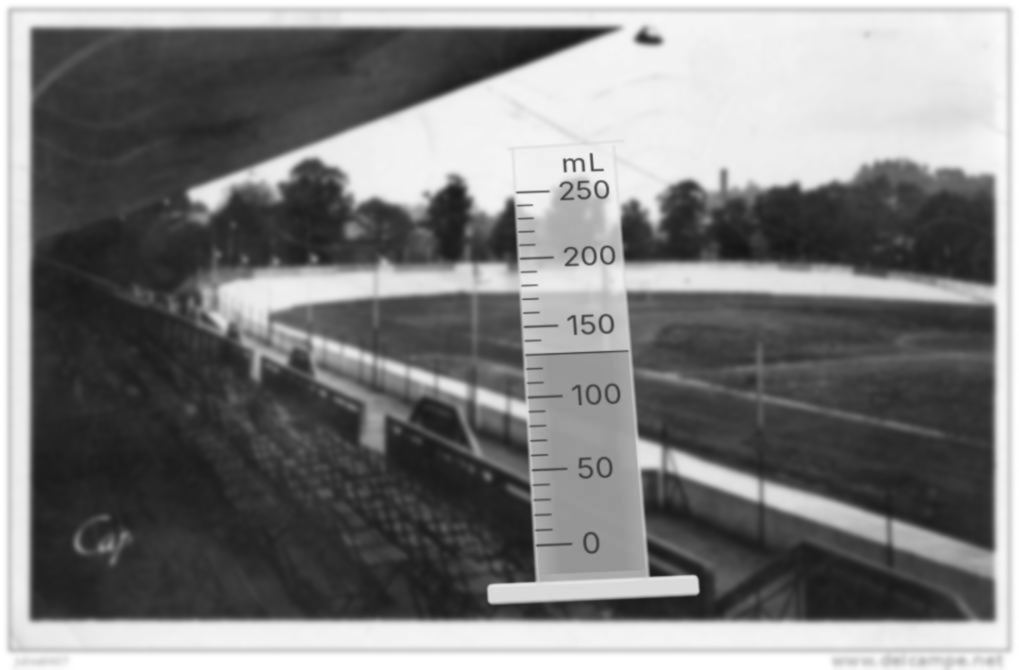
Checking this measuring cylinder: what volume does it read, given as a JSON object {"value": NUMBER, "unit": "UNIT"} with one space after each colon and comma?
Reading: {"value": 130, "unit": "mL"}
